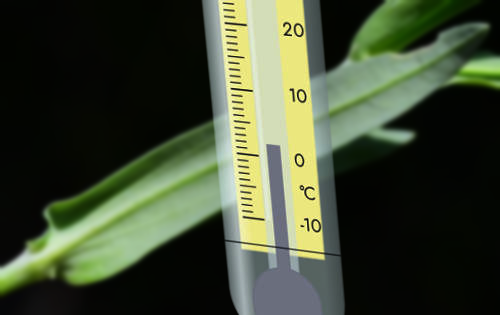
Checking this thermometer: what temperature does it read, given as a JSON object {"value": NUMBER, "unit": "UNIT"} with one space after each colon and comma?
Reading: {"value": 2, "unit": "°C"}
